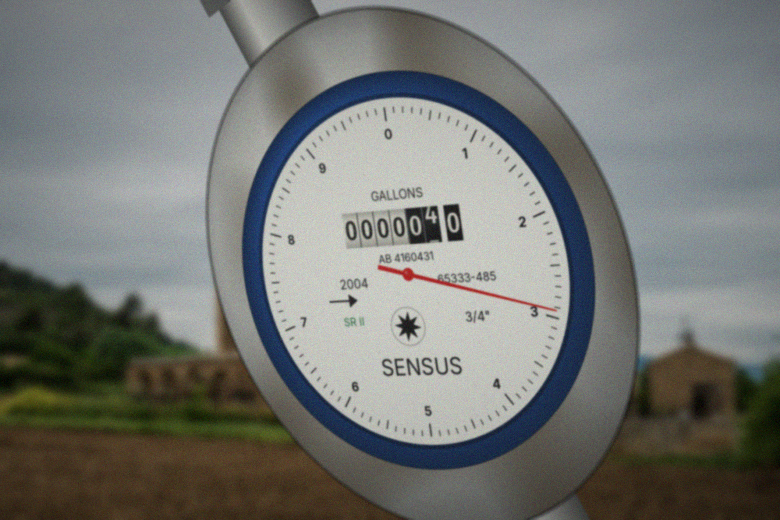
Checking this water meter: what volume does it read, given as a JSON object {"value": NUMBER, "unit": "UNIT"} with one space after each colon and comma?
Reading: {"value": 42.9, "unit": "gal"}
